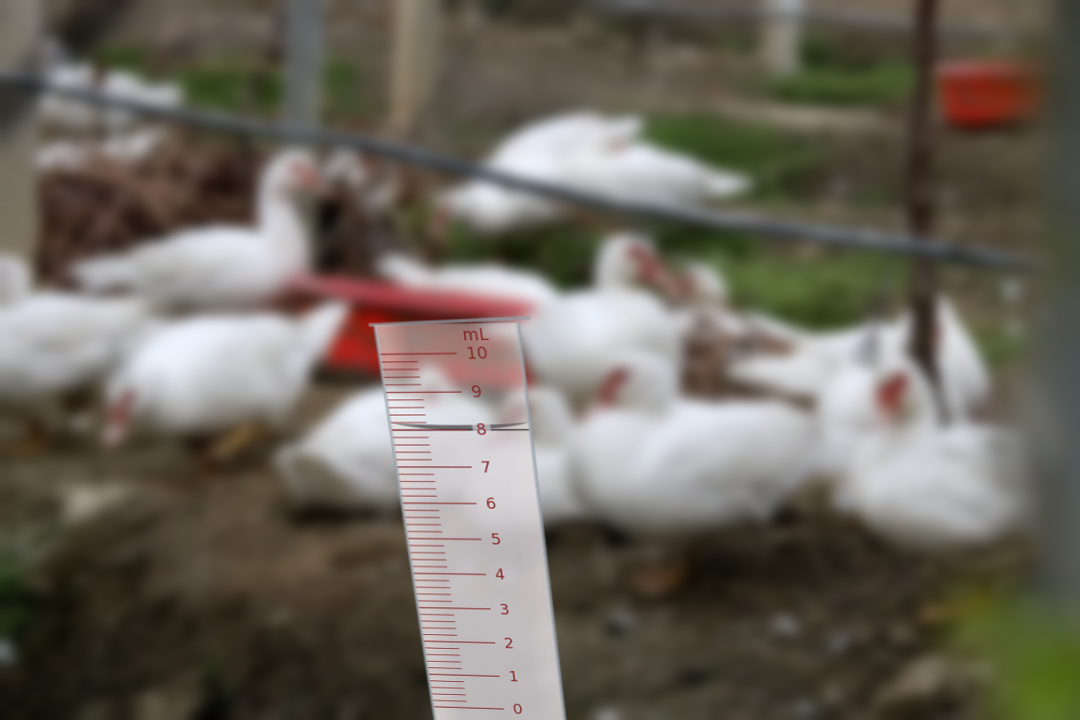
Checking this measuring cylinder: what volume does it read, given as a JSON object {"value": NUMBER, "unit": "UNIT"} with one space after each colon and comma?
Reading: {"value": 8, "unit": "mL"}
